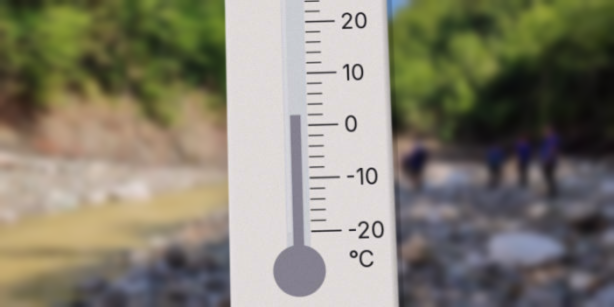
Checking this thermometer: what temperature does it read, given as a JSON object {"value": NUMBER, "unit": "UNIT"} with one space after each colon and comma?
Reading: {"value": 2, "unit": "°C"}
